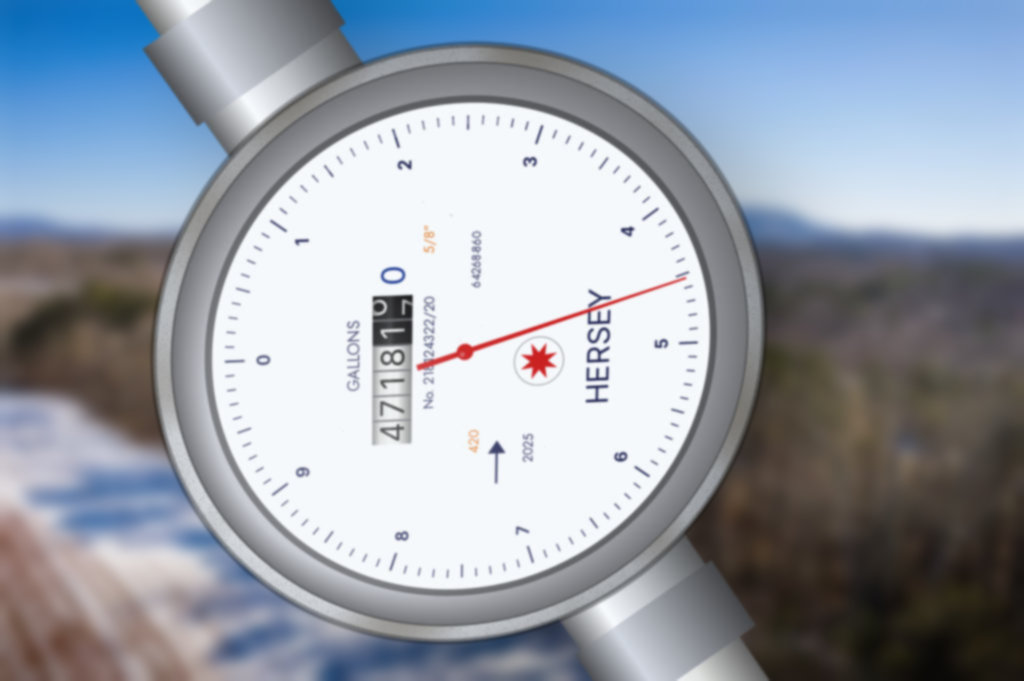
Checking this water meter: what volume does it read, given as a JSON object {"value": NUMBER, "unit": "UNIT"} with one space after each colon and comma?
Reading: {"value": 4718164.5, "unit": "gal"}
